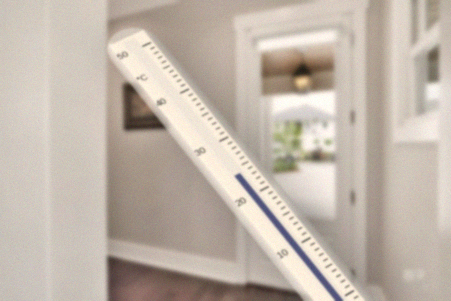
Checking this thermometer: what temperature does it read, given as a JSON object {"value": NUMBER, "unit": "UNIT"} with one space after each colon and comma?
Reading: {"value": 24, "unit": "°C"}
